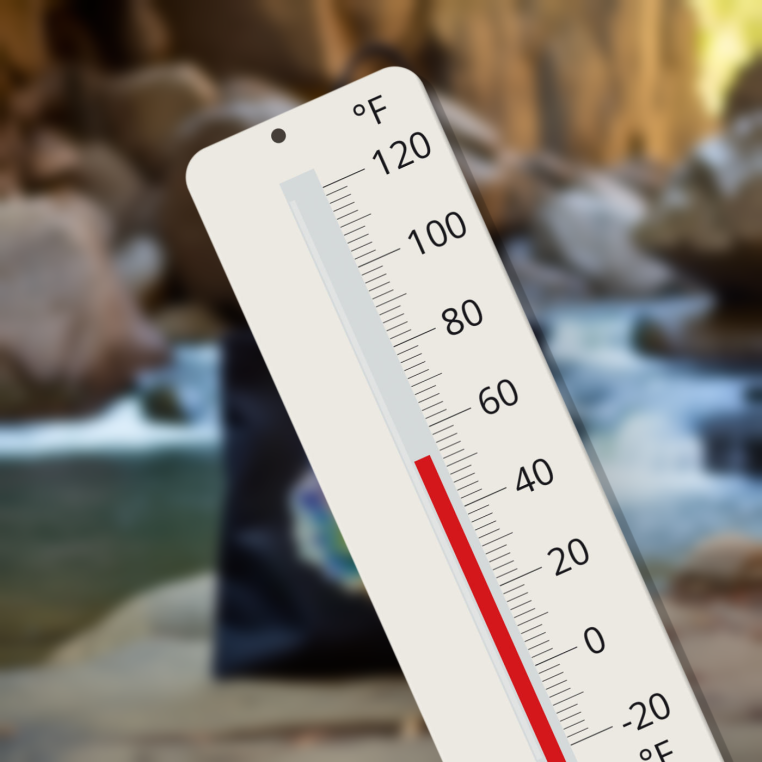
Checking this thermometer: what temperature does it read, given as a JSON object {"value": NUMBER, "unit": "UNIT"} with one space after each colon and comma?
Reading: {"value": 54, "unit": "°F"}
